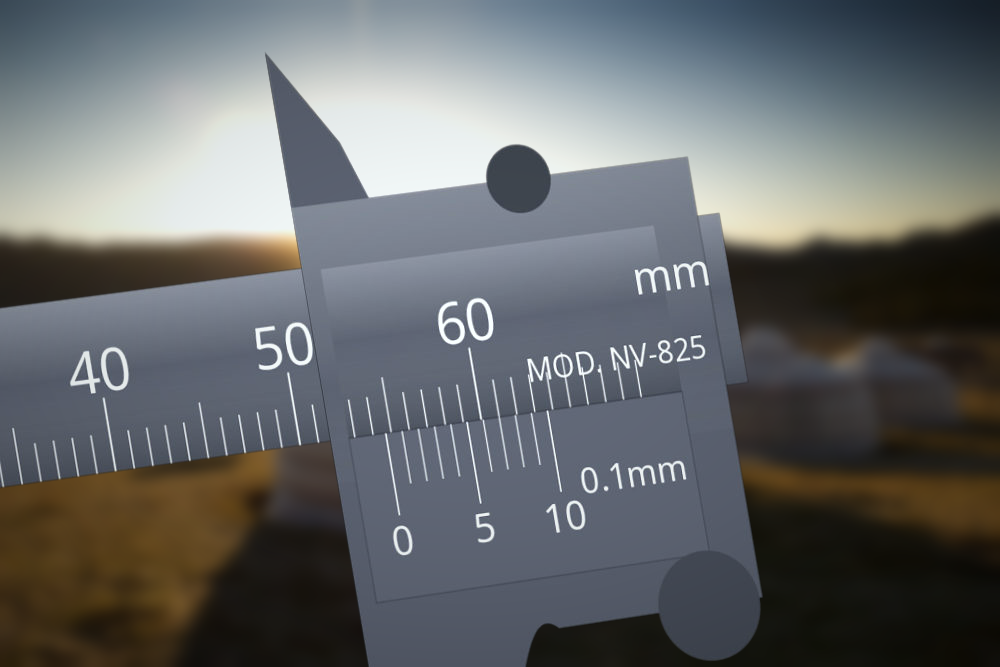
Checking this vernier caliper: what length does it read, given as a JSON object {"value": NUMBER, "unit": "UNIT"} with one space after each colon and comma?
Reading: {"value": 54.7, "unit": "mm"}
